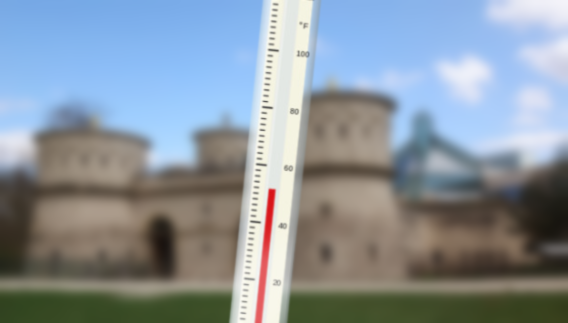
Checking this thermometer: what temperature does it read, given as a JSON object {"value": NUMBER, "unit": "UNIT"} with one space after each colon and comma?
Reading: {"value": 52, "unit": "°F"}
